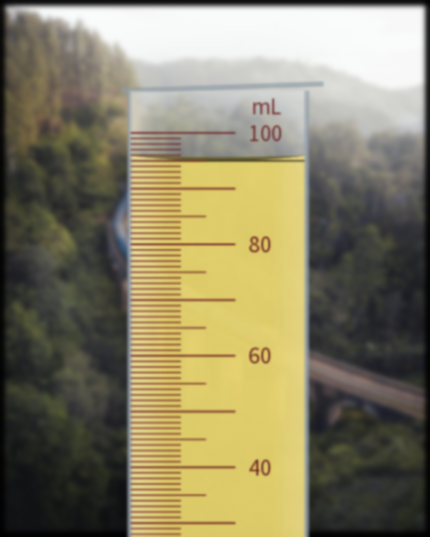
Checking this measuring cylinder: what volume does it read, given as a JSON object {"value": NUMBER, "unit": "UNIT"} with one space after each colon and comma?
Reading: {"value": 95, "unit": "mL"}
